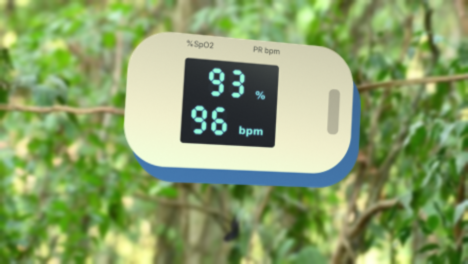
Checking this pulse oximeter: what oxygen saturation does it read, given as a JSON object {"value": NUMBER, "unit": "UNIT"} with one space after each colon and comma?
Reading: {"value": 93, "unit": "%"}
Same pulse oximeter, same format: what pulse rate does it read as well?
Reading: {"value": 96, "unit": "bpm"}
